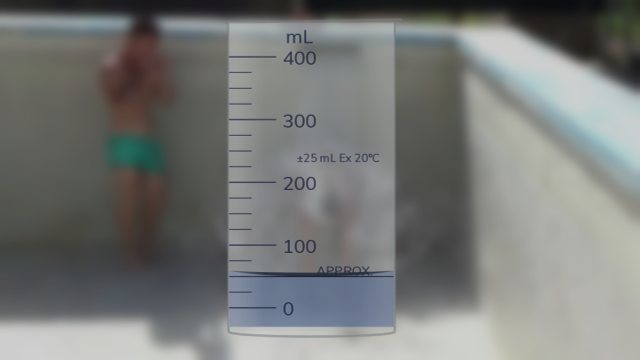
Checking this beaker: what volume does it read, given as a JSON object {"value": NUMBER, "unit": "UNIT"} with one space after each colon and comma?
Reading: {"value": 50, "unit": "mL"}
